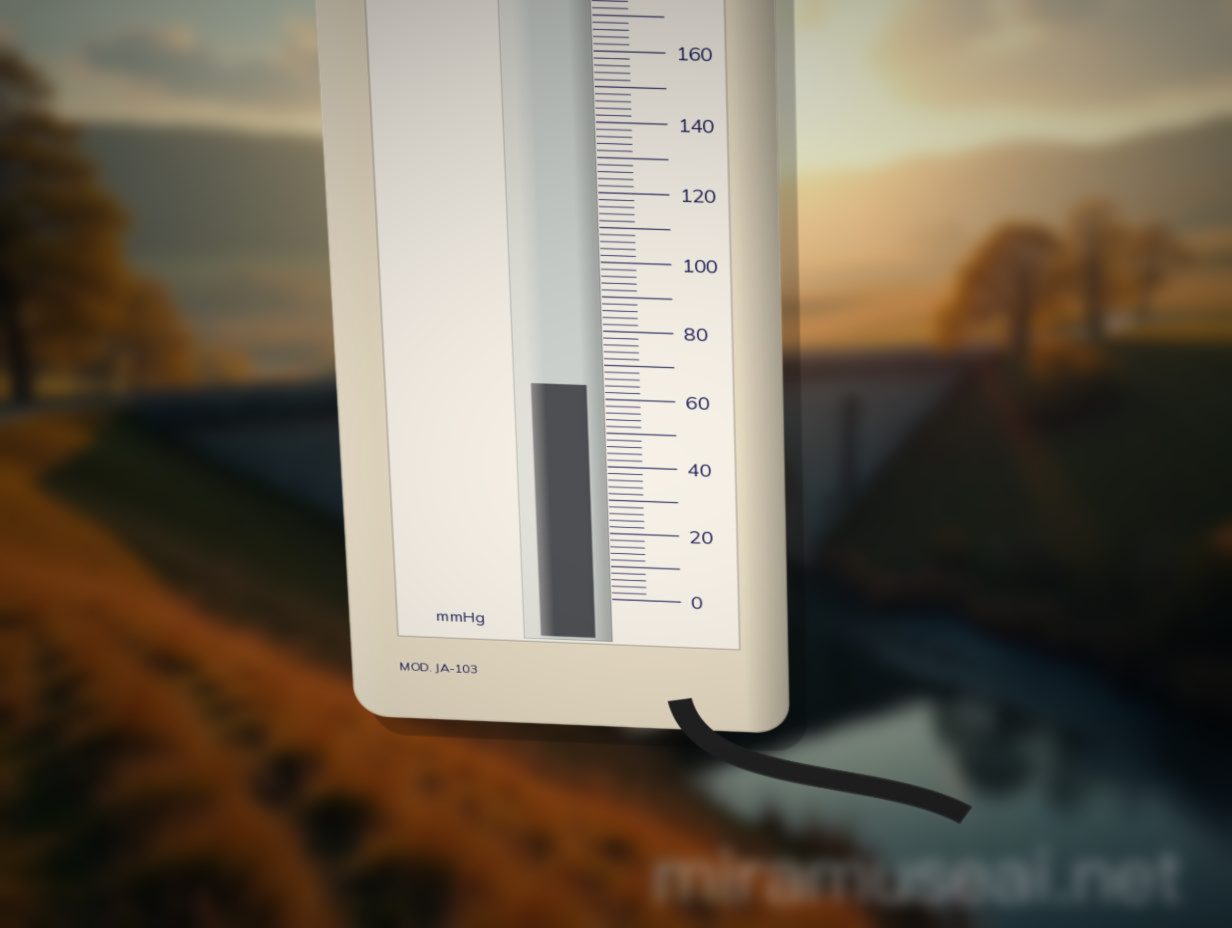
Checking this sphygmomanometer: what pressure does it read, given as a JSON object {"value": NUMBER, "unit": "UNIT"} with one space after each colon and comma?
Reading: {"value": 64, "unit": "mmHg"}
